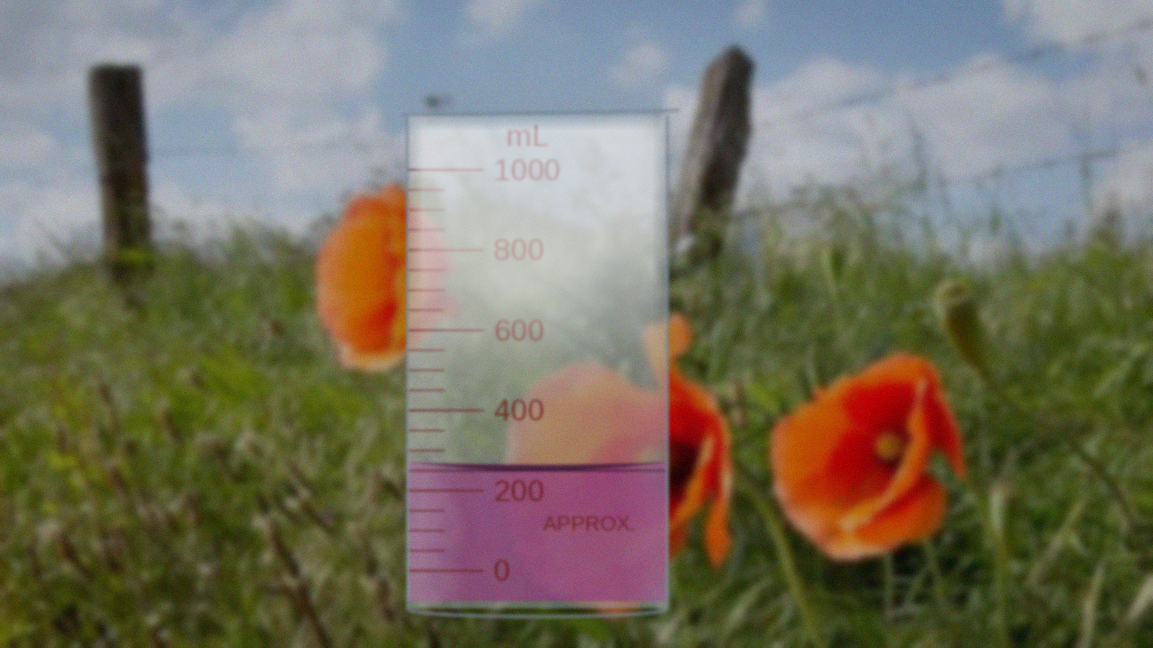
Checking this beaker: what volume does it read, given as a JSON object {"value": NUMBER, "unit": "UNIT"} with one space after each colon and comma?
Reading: {"value": 250, "unit": "mL"}
